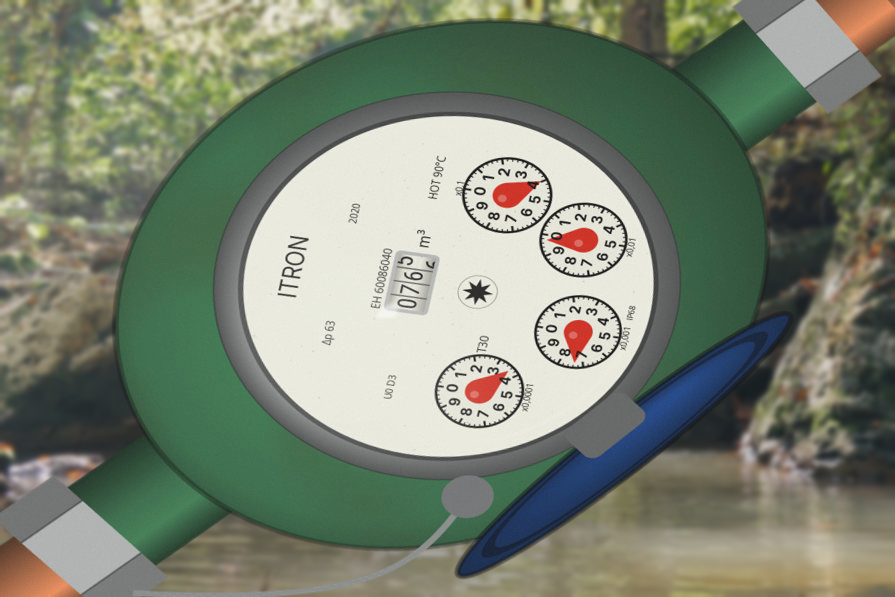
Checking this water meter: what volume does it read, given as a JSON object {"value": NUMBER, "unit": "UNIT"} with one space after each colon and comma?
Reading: {"value": 765.3973, "unit": "m³"}
